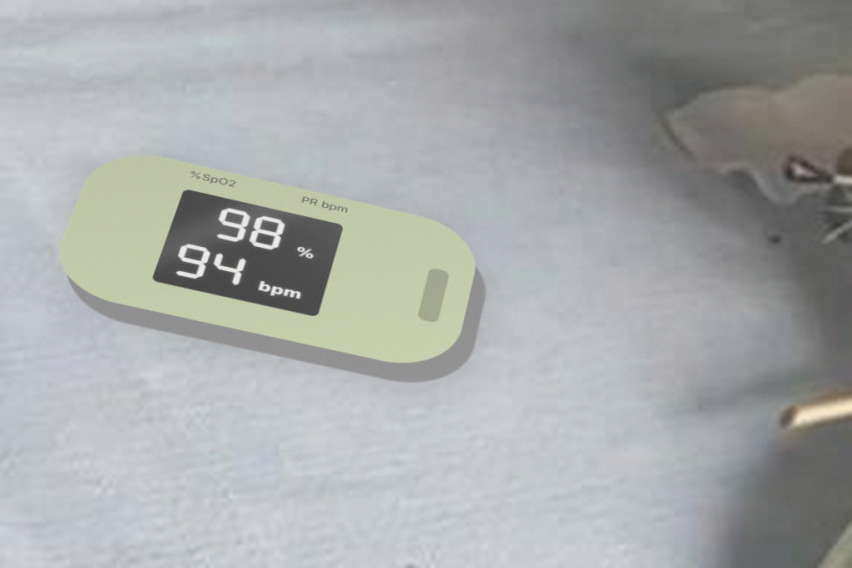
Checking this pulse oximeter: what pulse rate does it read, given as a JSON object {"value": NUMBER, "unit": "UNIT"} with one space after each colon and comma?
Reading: {"value": 94, "unit": "bpm"}
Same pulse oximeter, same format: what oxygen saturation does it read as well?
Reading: {"value": 98, "unit": "%"}
